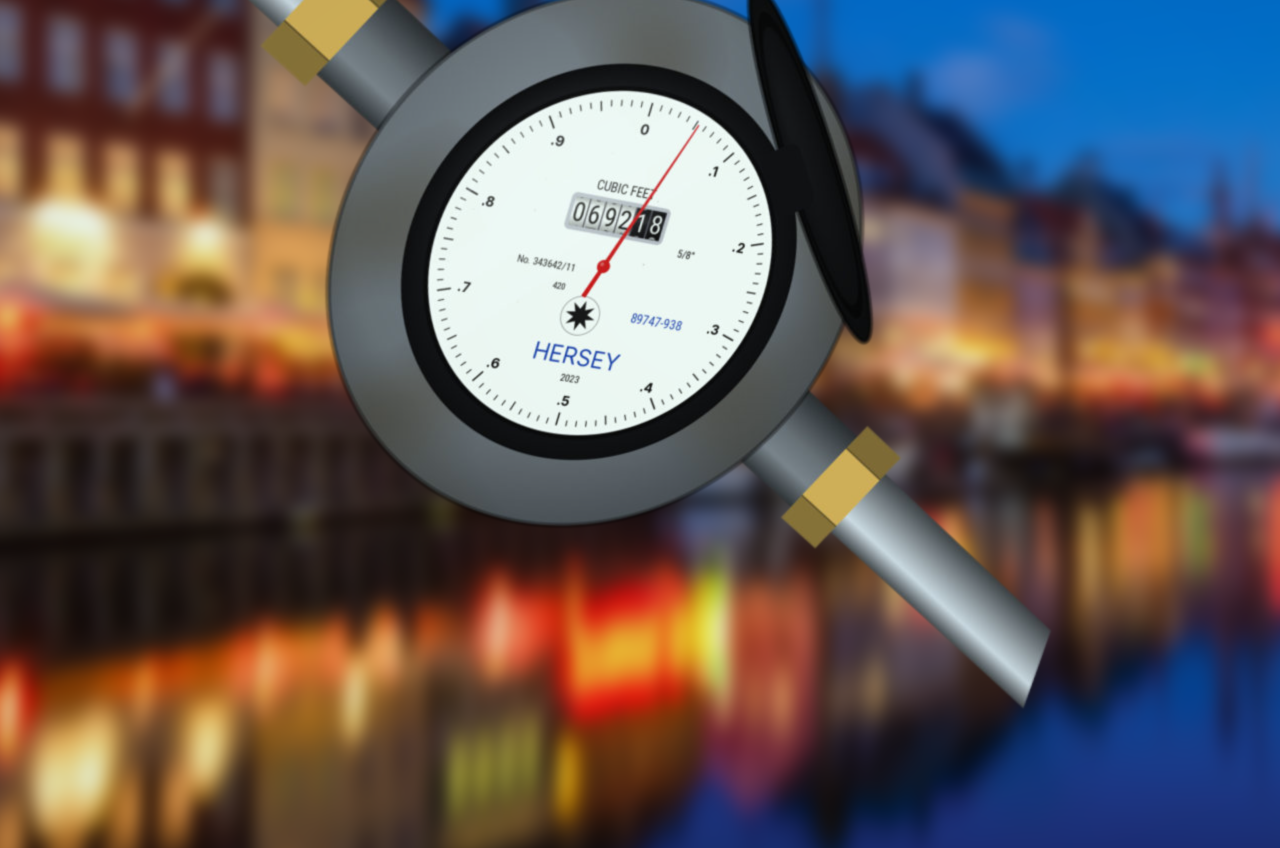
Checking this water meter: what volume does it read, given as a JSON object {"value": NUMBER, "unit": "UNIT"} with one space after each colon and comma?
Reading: {"value": 69218.05, "unit": "ft³"}
